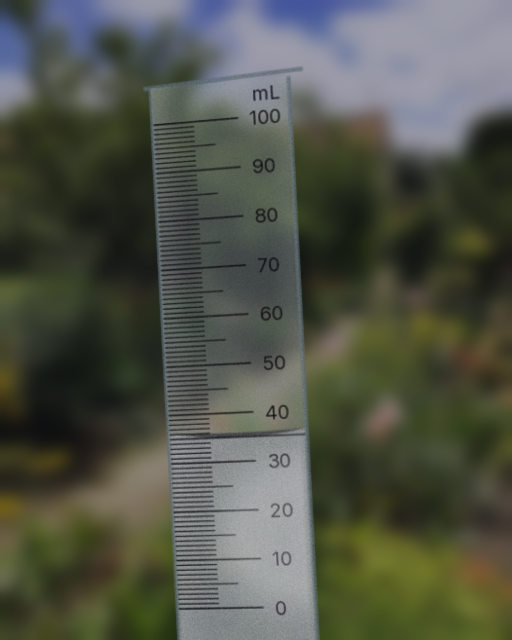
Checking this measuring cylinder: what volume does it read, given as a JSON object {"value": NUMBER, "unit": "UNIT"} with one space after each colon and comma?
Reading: {"value": 35, "unit": "mL"}
